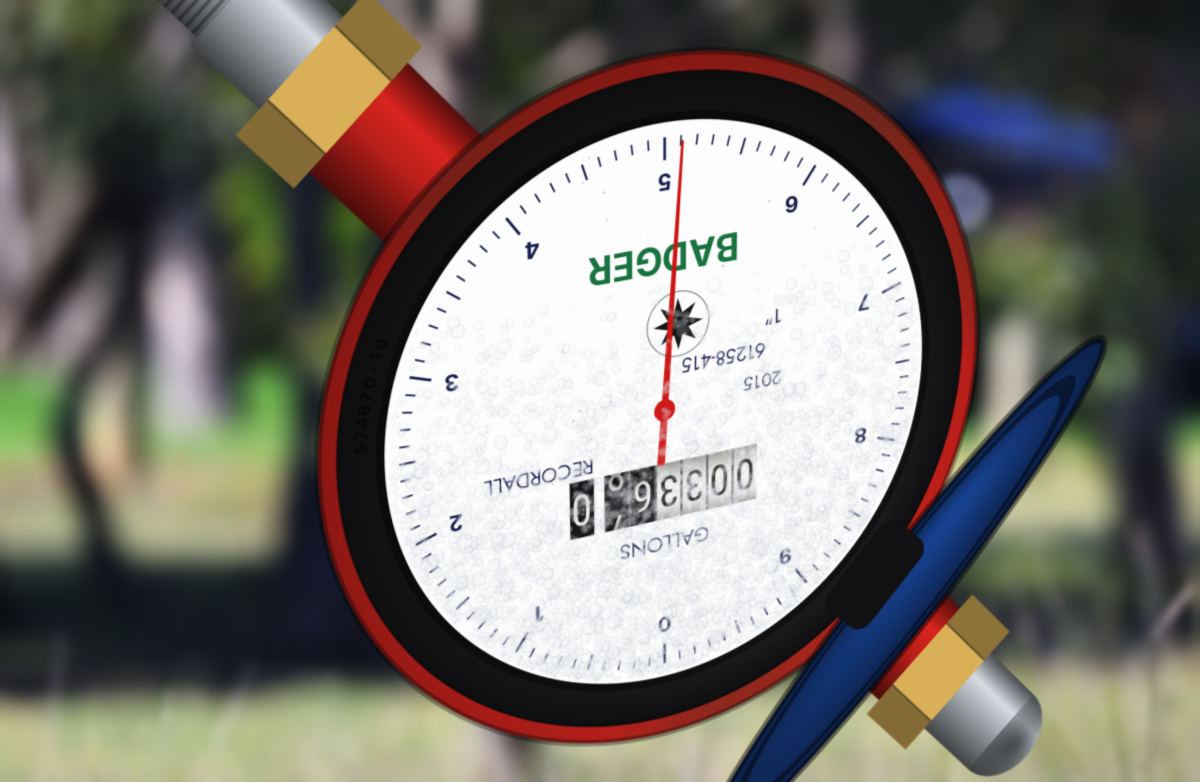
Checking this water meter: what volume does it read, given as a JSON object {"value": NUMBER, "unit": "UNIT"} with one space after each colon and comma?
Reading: {"value": 33675.1, "unit": "gal"}
